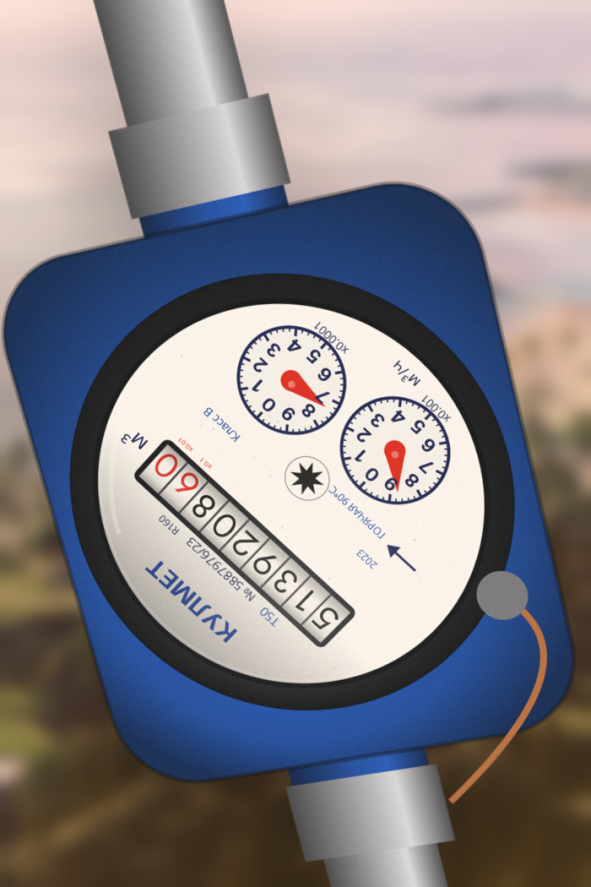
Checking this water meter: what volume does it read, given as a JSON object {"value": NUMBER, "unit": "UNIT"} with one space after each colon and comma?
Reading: {"value": 5139208.5987, "unit": "m³"}
